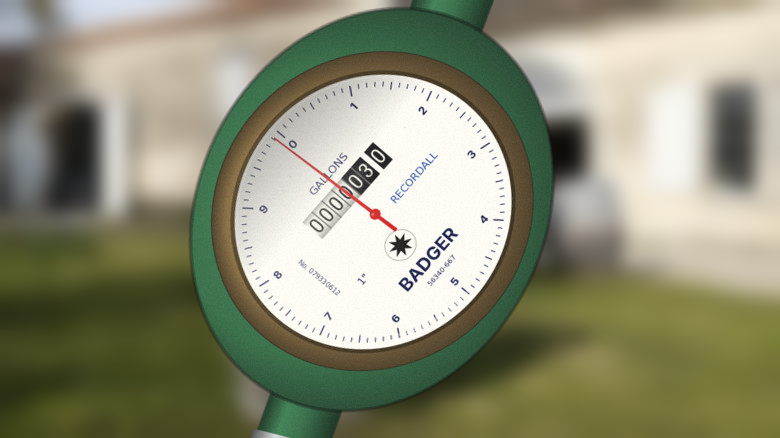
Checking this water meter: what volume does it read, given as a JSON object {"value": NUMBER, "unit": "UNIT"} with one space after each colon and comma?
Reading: {"value": 29.9, "unit": "gal"}
